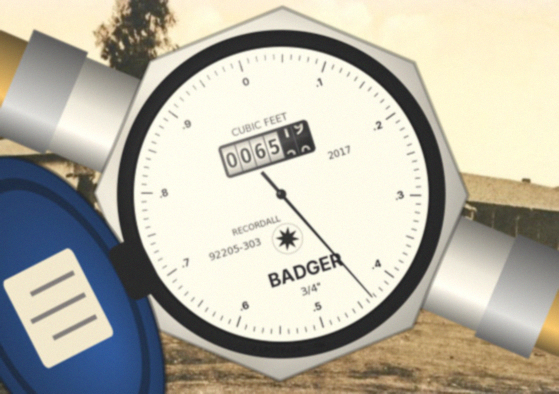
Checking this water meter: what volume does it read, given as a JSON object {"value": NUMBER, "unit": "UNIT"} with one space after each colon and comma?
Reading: {"value": 6519.43, "unit": "ft³"}
